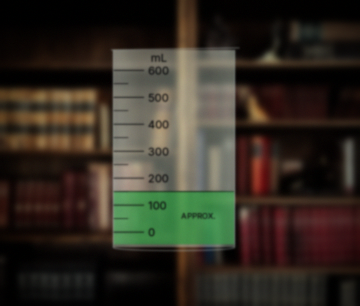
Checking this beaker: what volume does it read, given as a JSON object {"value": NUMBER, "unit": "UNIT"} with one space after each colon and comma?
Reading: {"value": 150, "unit": "mL"}
